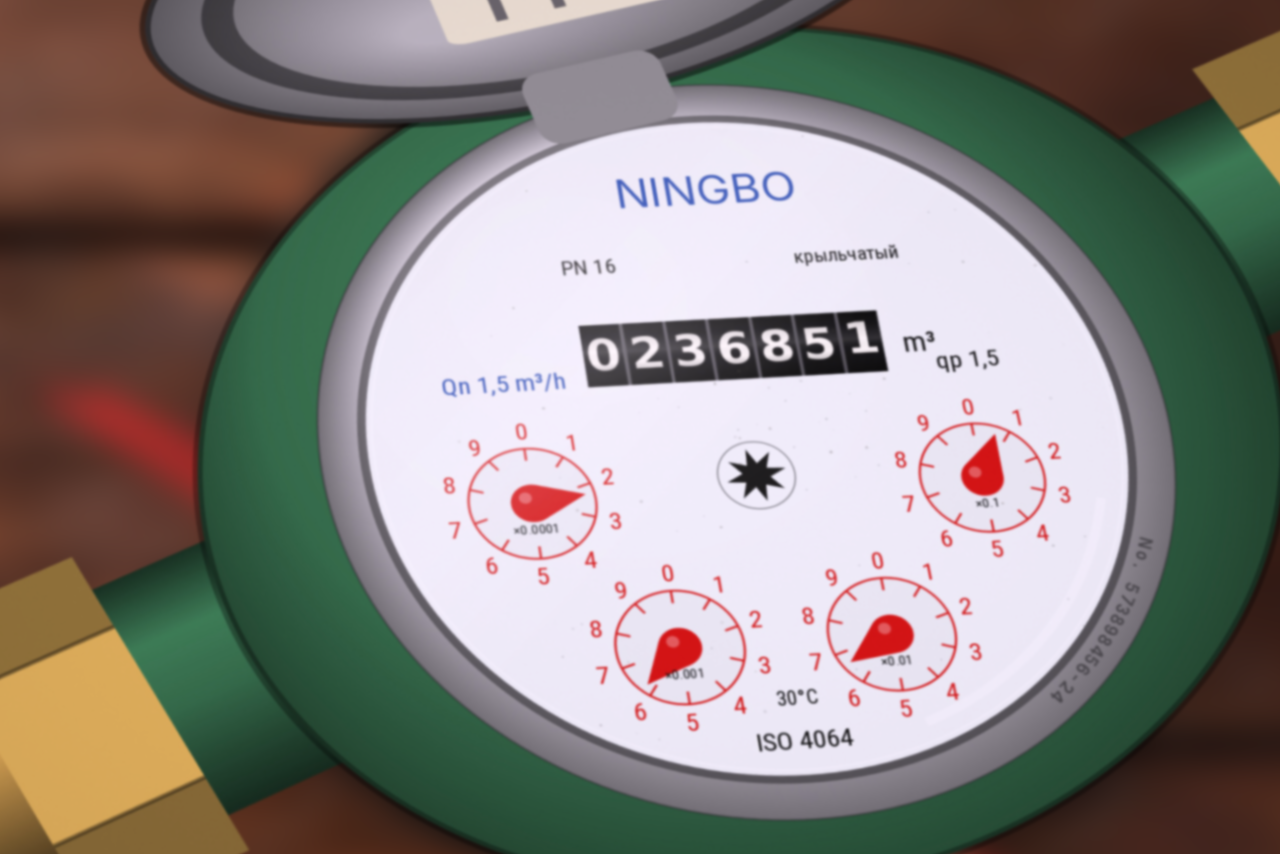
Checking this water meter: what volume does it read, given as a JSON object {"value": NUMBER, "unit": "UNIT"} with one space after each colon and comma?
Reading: {"value": 236851.0662, "unit": "m³"}
